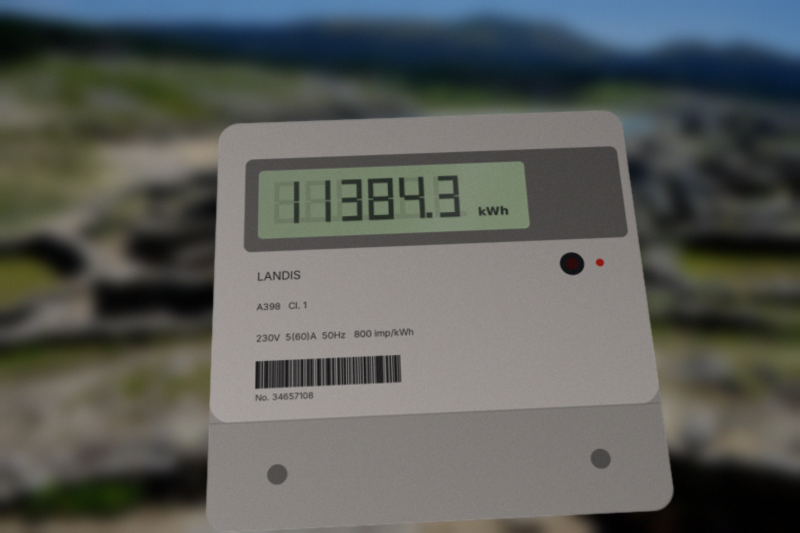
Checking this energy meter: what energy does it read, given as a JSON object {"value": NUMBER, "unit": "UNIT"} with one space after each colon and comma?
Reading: {"value": 11384.3, "unit": "kWh"}
